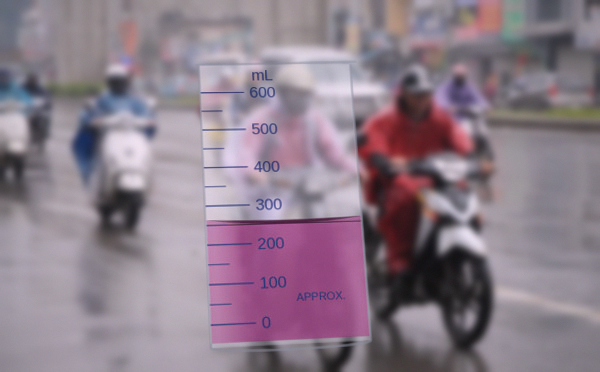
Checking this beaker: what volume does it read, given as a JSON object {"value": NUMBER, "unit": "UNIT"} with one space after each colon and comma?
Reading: {"value": 250, "unit": "mL"}
